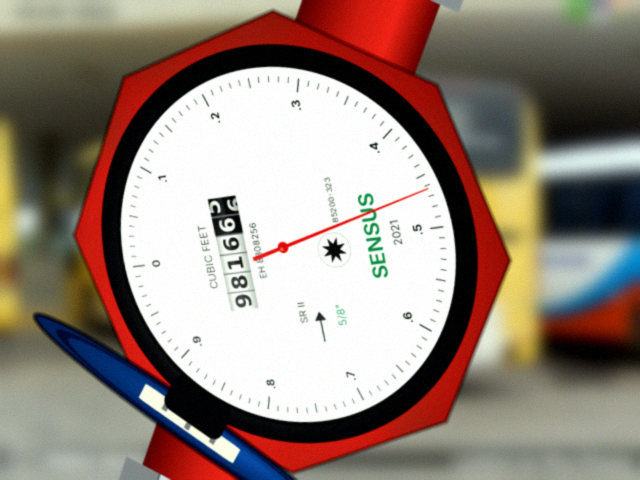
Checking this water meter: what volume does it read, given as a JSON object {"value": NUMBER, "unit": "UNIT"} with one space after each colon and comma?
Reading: {"value": 981665.46, "unit": "ft³"}
